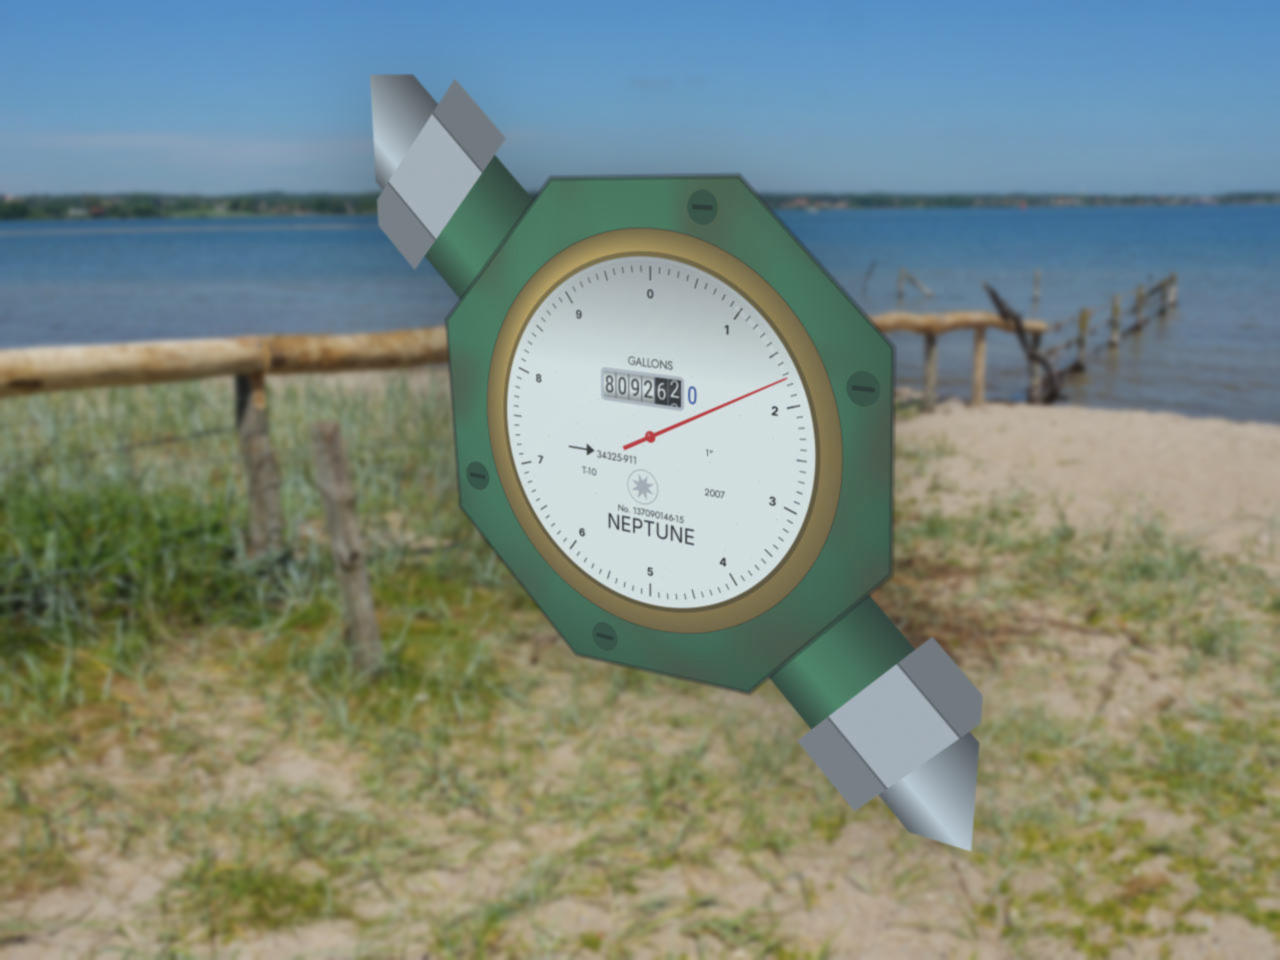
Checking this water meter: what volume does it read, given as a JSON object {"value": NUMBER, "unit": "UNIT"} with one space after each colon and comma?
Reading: {"value": 8092621.7, "unit": "gal"}
